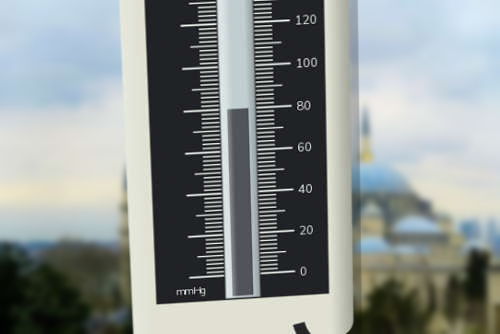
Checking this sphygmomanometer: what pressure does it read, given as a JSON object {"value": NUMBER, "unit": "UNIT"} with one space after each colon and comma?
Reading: {"value": 80, "unit": "mmHg"}
